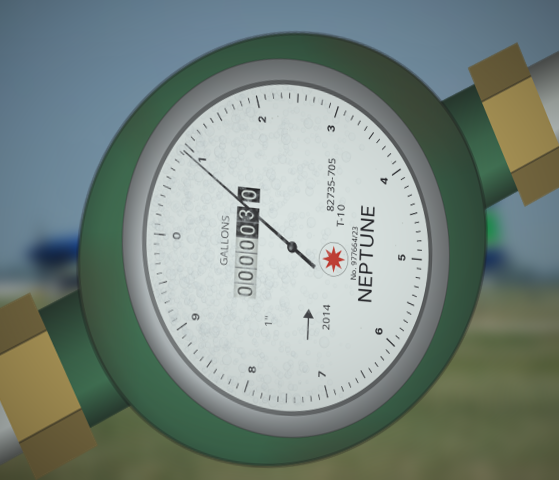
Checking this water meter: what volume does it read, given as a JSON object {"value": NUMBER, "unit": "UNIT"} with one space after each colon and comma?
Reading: {"value": 30.9, "unit": "gal"}
